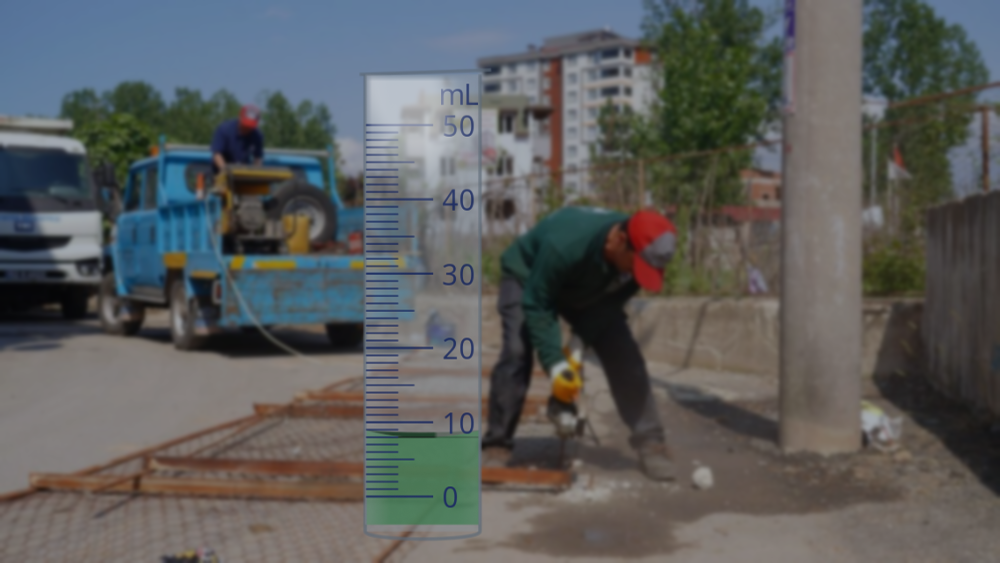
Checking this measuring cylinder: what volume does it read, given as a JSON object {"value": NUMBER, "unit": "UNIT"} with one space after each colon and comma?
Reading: {"value": 8, "unit": "mL"}
